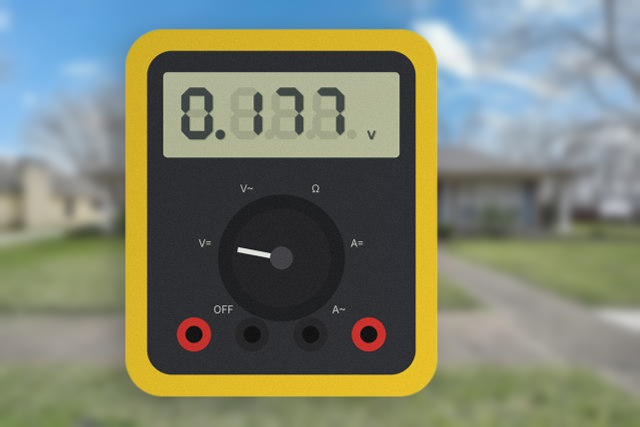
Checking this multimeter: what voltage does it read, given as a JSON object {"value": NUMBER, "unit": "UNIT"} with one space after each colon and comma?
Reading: {"value": 0.177, "unit": "V"}
